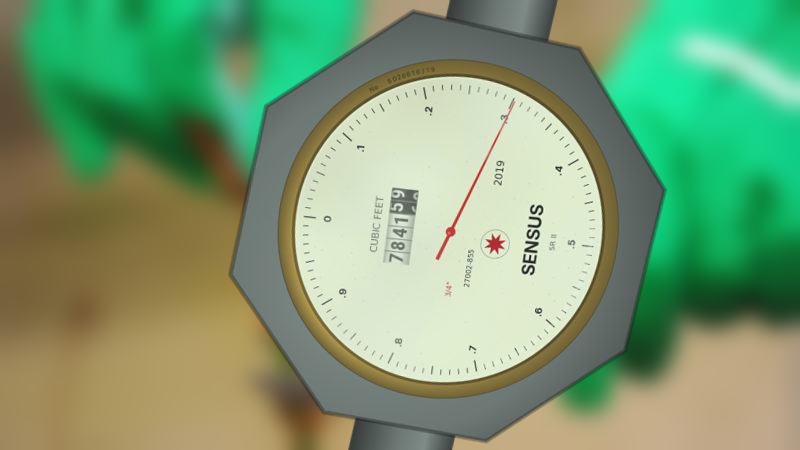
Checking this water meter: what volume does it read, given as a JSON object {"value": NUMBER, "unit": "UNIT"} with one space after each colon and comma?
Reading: {"value": 784159.30, "unit": "ft³"}
